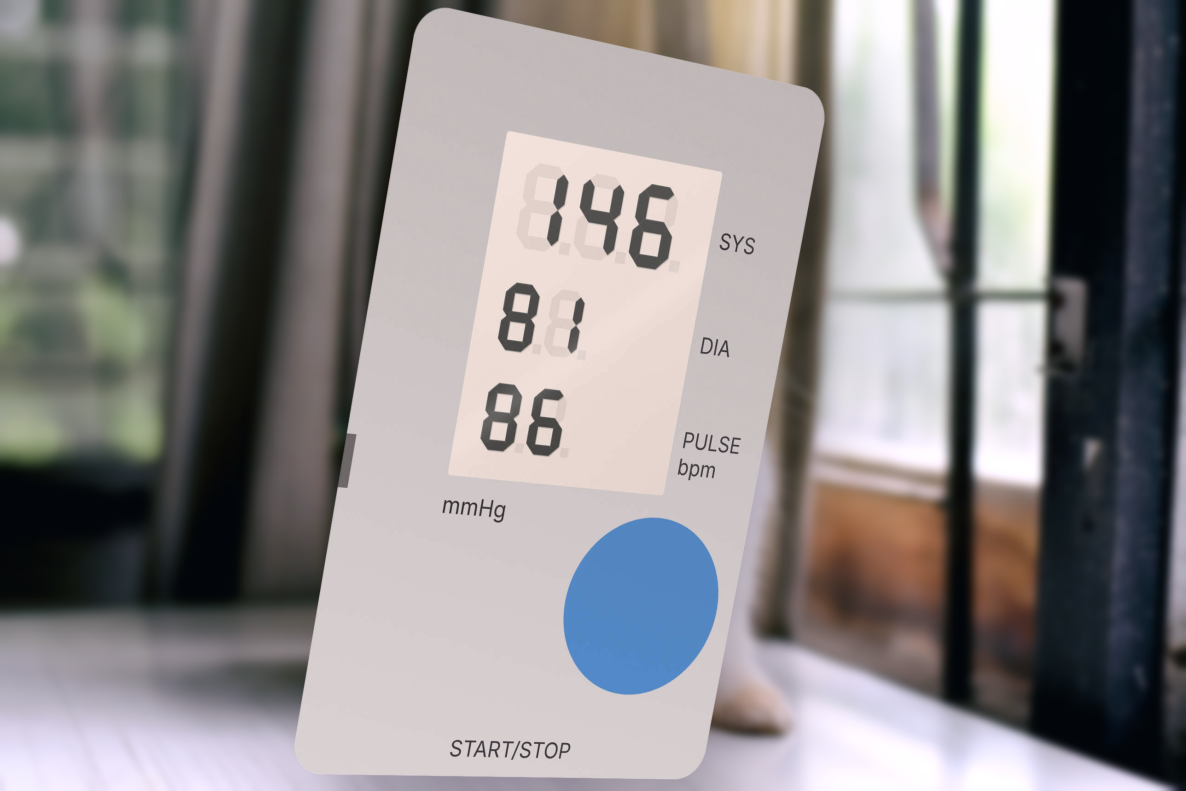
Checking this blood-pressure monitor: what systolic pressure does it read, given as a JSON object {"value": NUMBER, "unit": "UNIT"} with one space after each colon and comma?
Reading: {"value": 146, "unit": "mmHg"}
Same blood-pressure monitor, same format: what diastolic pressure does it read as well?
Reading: {"value": 81, "unit": "mmHg"}
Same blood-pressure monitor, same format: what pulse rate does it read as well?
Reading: {"value": 86, "unit": "bpm"}
